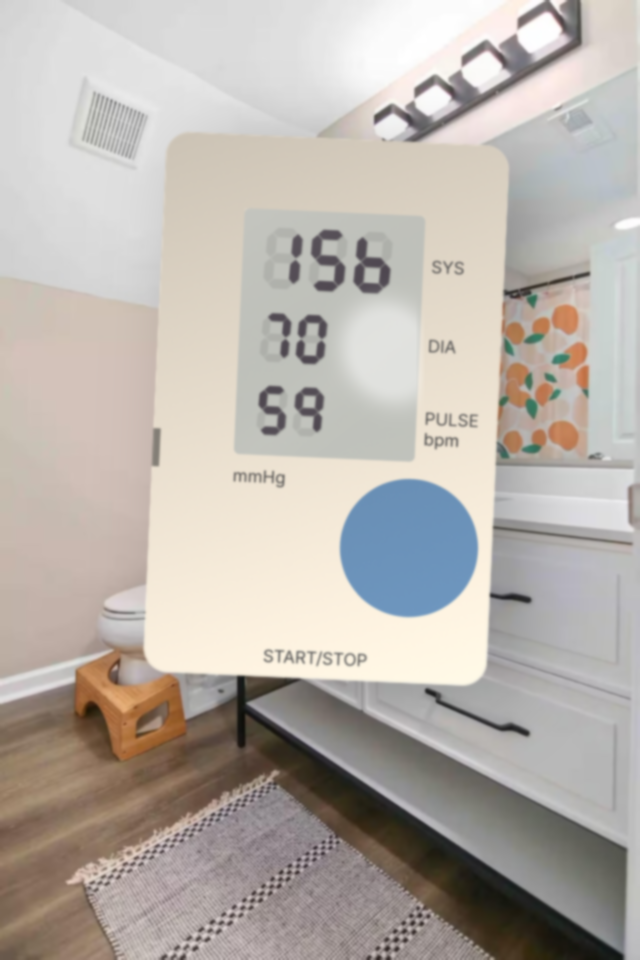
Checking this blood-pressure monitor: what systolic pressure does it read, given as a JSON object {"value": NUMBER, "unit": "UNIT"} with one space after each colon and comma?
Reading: {"value": 156, "unit": "mmHg"}
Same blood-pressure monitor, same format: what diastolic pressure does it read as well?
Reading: {"value": 70, "unit": "mmHg"}
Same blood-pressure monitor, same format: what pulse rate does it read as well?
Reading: {"value": 59, "unit": "bpm"}
